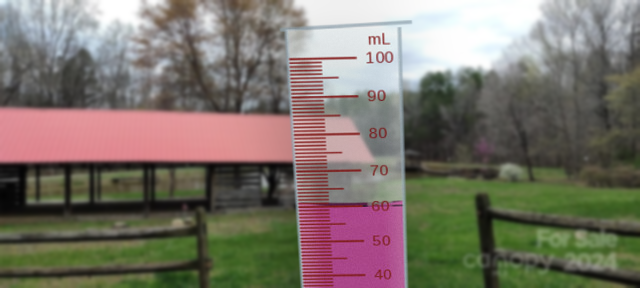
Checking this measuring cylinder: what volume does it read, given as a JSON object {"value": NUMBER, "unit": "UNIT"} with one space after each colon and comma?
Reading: {"value": 60, "unit": "mL"}
